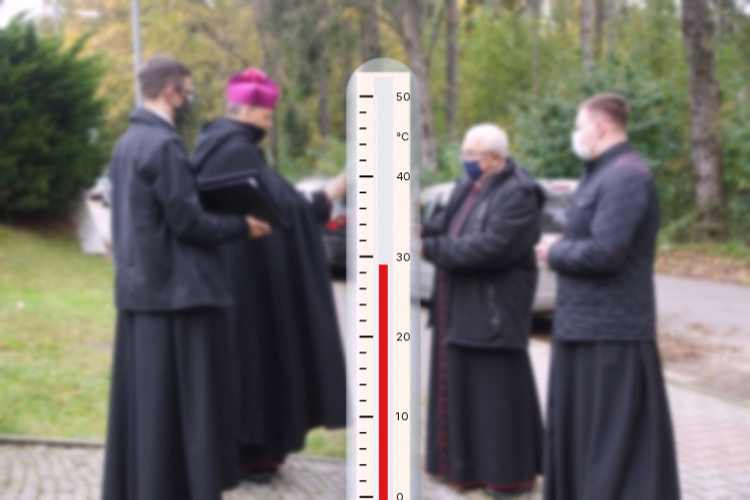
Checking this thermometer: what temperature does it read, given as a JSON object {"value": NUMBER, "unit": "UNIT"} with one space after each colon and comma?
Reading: {"value": 29, "unit": "°C"}
